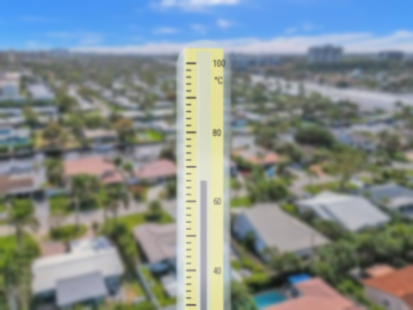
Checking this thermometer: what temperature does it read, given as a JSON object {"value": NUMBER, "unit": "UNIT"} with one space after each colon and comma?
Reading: {"value": 66, "unit": "°C"}
